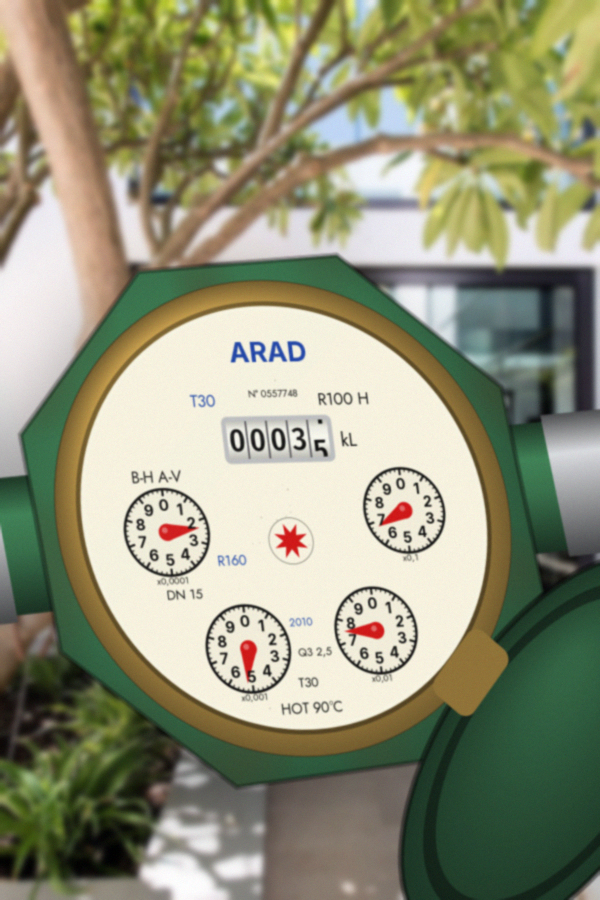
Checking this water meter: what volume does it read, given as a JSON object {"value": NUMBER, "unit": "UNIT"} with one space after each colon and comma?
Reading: {"value": 34.6752, "unit": "kL"}
